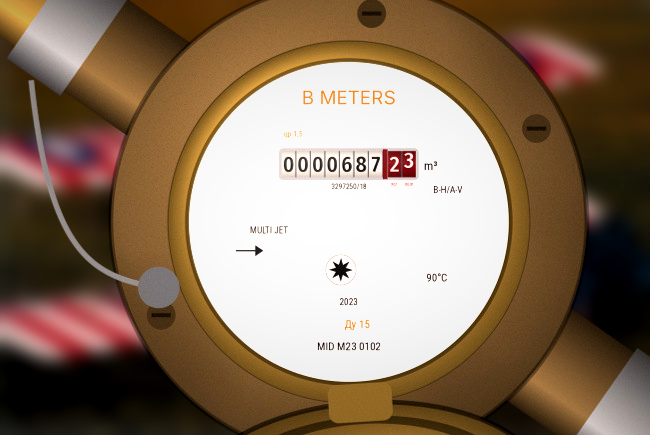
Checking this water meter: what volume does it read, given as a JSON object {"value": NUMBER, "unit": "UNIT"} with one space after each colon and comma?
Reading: {"value": 687.23, "unit": "m³"}
